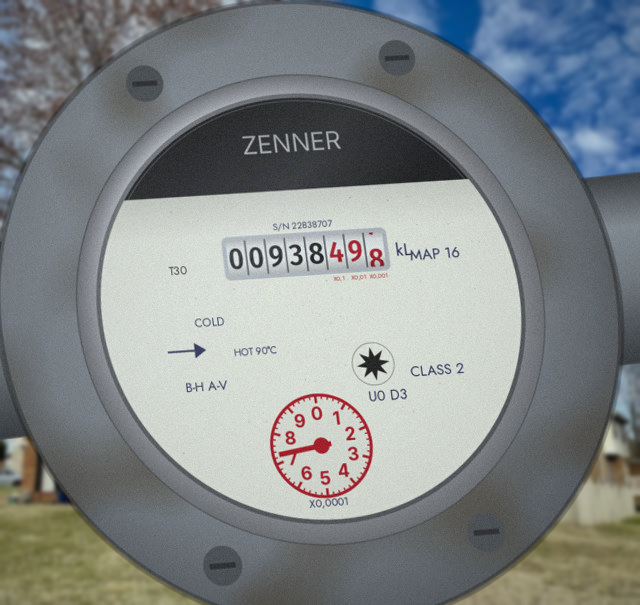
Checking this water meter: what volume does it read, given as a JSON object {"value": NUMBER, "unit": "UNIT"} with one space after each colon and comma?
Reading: {"value": 938.4977, "unit": "kL"}
